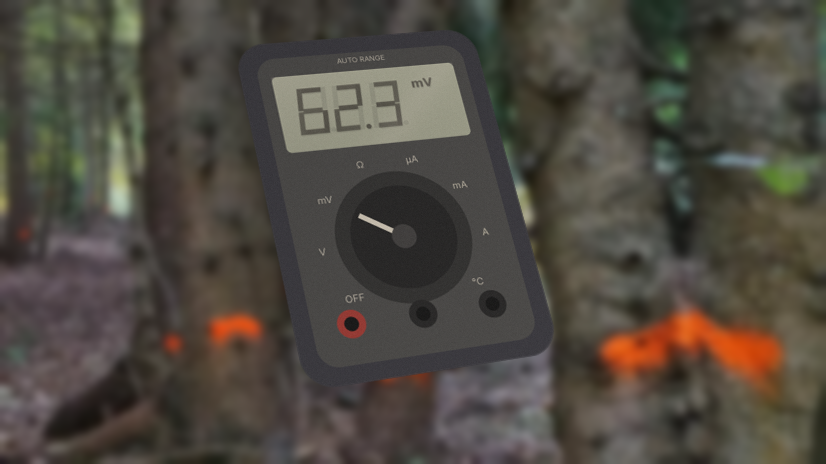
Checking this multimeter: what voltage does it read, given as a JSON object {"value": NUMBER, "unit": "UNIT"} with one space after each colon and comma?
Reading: {"value": 62.3, "unit": "mV"}
